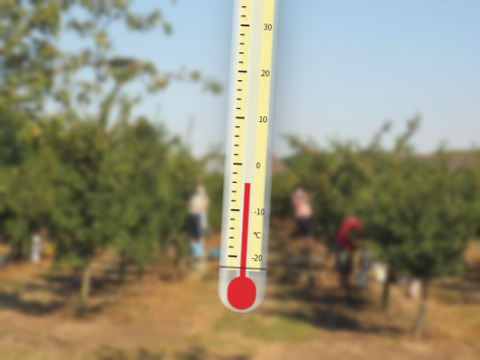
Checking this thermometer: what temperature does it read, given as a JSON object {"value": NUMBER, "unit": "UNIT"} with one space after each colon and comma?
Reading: {"value": -4, "unit": "°C"}
